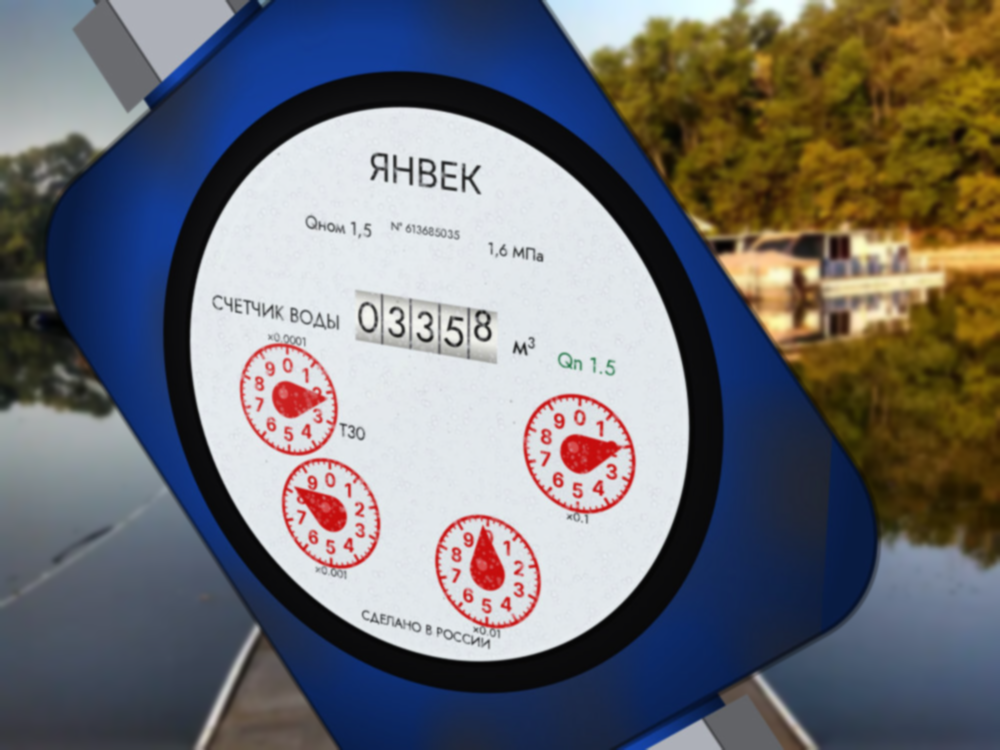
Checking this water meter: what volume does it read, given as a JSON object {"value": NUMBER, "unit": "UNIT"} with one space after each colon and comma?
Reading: {"value": 3358.1982, "unit": "m³"}
